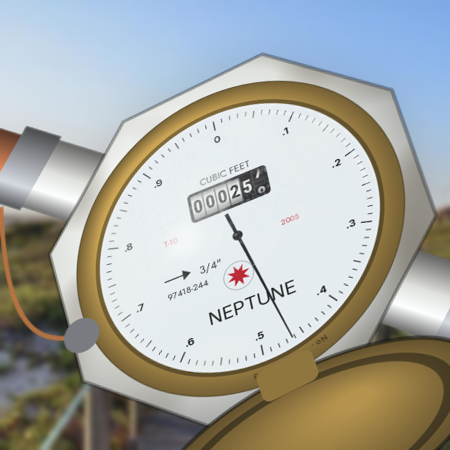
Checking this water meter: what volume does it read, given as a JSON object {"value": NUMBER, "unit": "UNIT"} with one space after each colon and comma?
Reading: {"value": 257.46, "unit": "ft³"}
